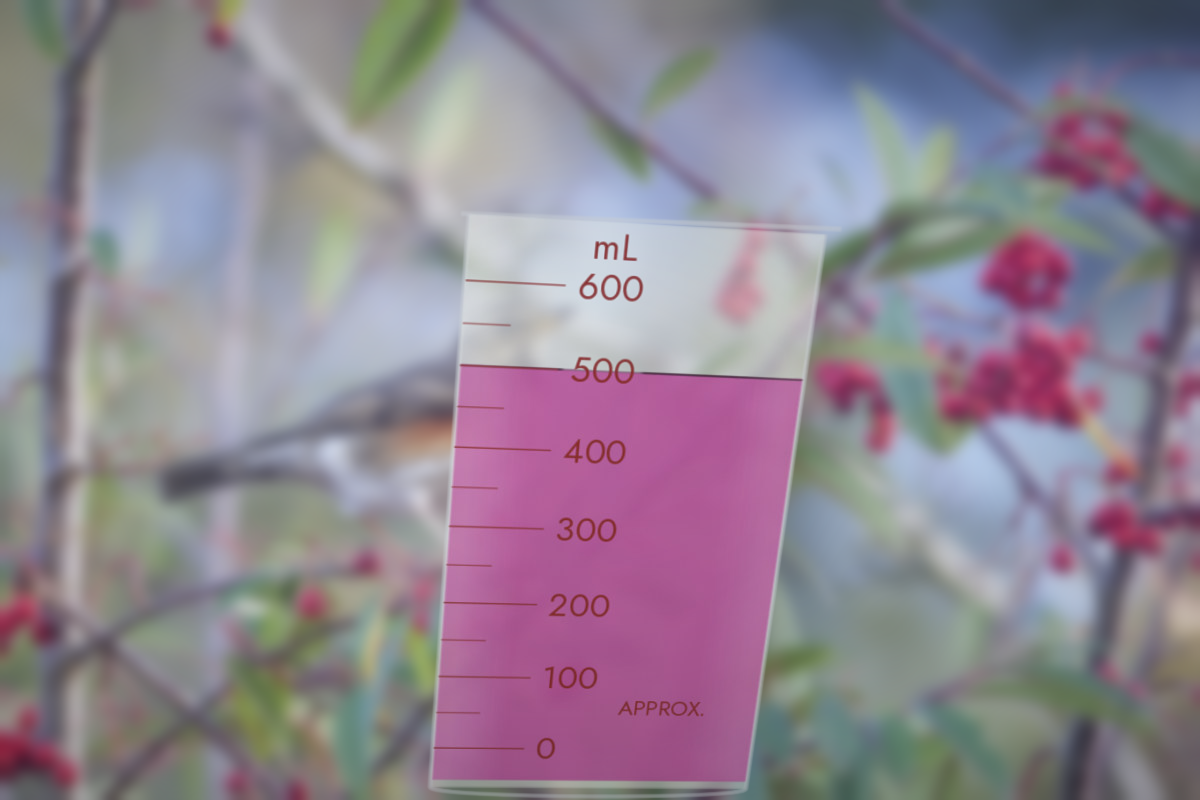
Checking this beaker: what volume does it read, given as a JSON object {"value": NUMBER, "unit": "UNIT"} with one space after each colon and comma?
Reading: {"value": 500, "unit": "mL"}
